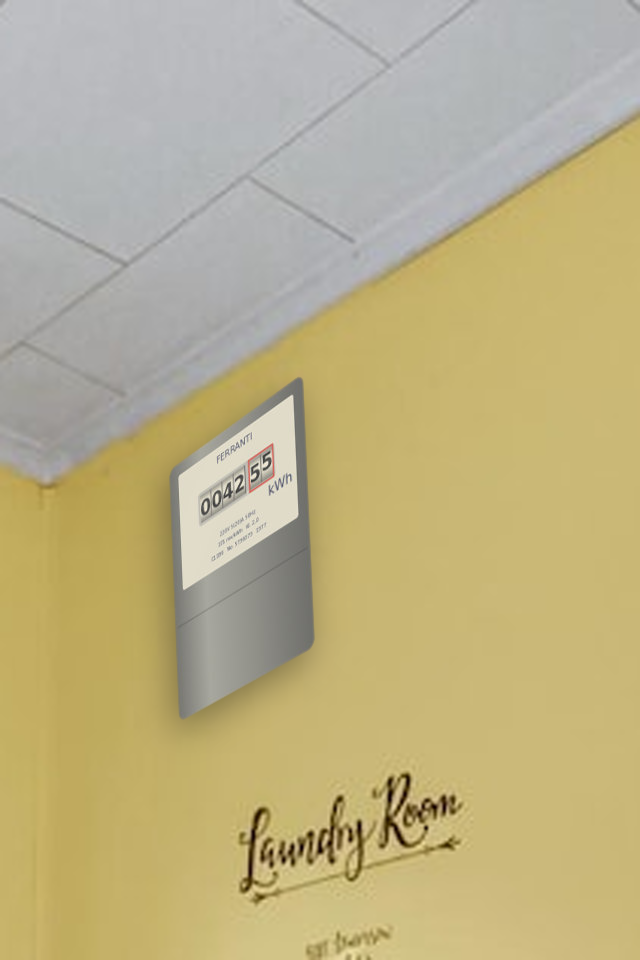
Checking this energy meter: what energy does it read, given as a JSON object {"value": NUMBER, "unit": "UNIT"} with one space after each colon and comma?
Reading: {"value": 42.55, "unit": "kWh"}
